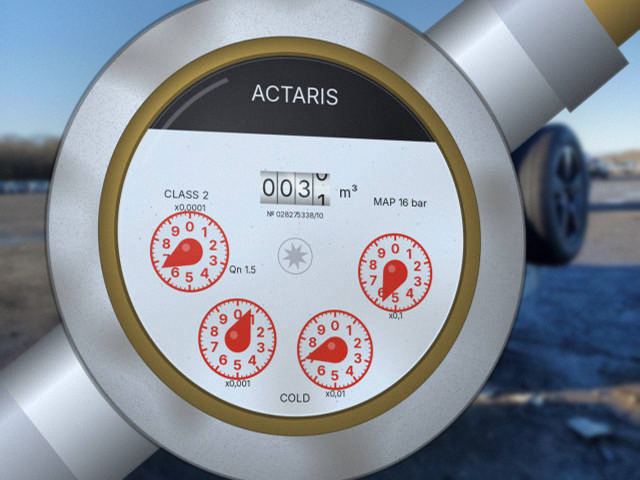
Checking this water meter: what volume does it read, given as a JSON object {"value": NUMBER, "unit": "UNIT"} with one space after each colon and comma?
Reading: {"value": 30.5706, "unit": "m³"}
